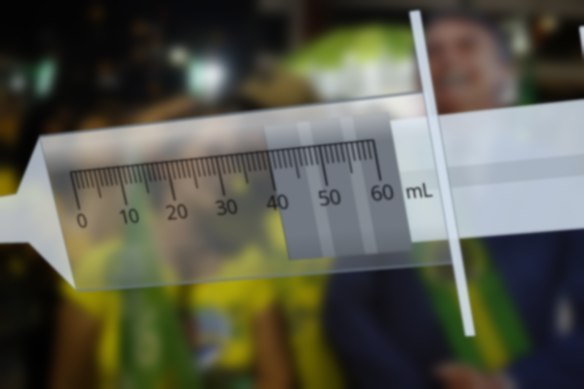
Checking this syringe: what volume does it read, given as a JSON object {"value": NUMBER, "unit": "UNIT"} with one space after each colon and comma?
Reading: {"value": 40, "unit": "mL"}
